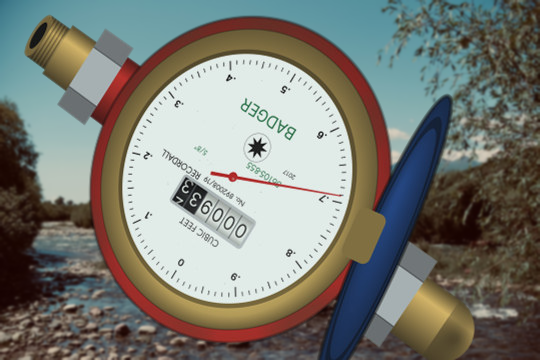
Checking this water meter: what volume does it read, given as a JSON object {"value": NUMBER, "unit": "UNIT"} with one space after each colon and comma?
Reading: {"value": 932.69, "unit": "ft³"}
